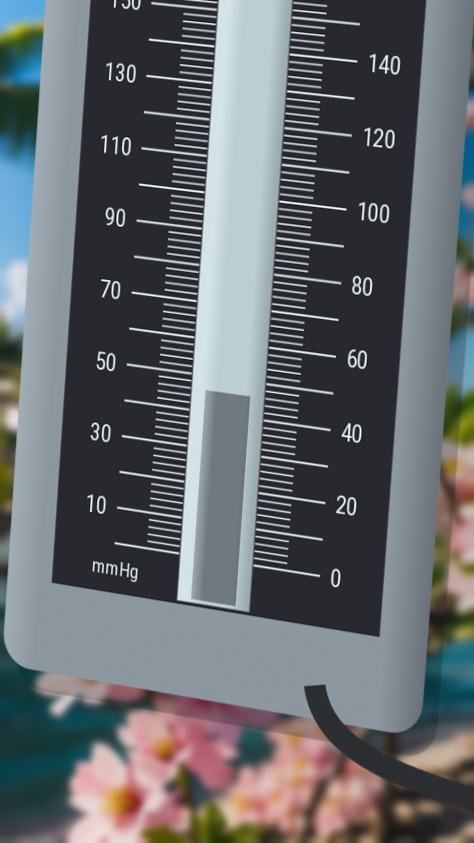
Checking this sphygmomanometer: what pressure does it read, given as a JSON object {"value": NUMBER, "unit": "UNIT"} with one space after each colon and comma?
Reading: {"value": 46, "unit": "mmHg"}
